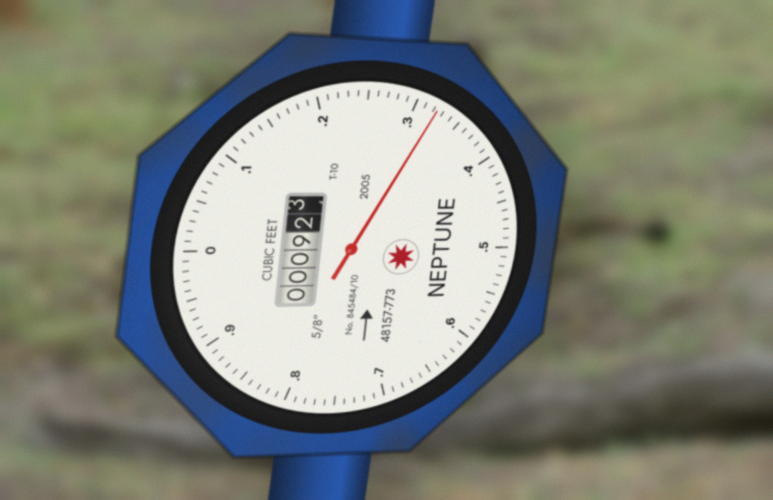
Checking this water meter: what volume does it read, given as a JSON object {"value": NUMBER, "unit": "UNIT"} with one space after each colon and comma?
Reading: {"value": 923.32, "unit": "ft³"}
